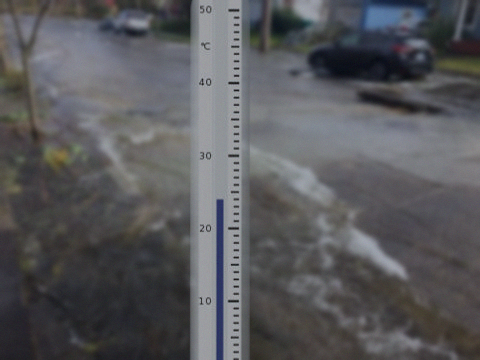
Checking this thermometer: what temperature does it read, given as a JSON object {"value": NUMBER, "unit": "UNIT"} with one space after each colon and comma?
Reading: {"value": 24, "unit": "°C"}
